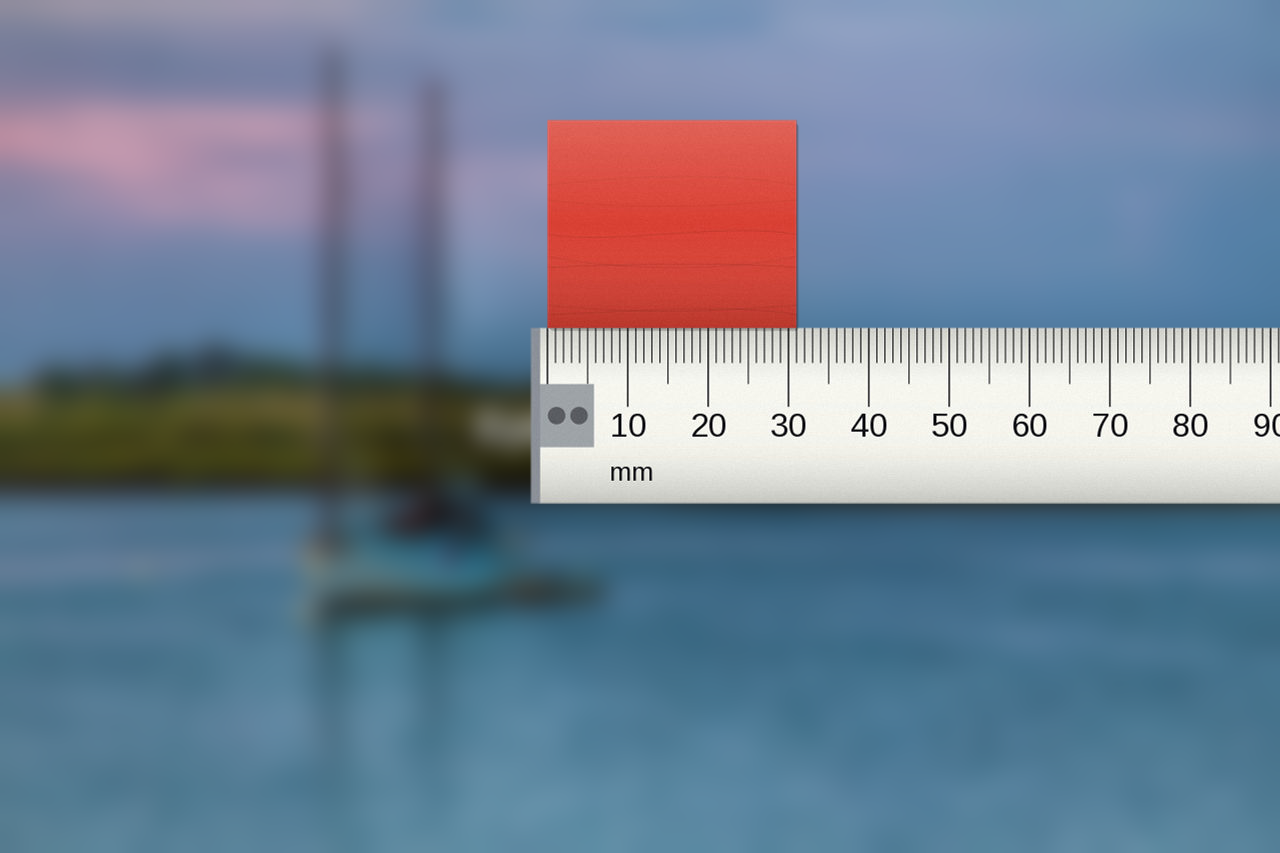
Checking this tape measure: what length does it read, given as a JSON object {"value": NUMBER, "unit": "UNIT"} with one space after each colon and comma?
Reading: {"value": 31, "unit": "mm"}
